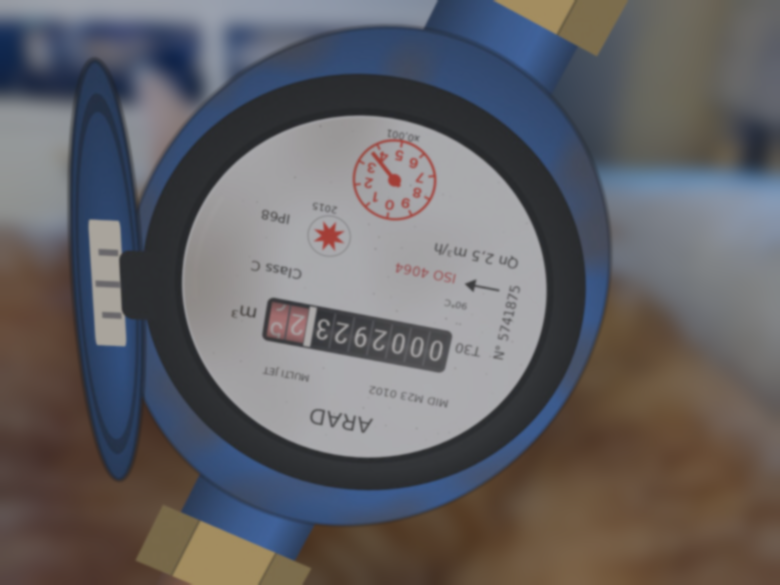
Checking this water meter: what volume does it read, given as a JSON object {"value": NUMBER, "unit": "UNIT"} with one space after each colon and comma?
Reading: {"value": 2923.253, "unit": "m³"}
